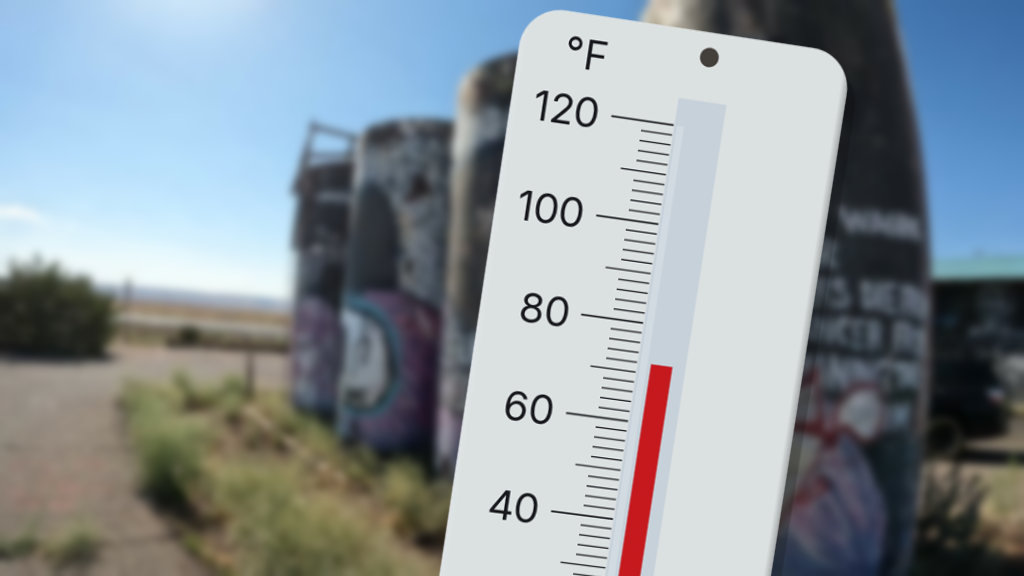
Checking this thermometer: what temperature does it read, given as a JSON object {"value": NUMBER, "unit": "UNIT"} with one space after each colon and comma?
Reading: {"value": 72, "unit": "°F"}
